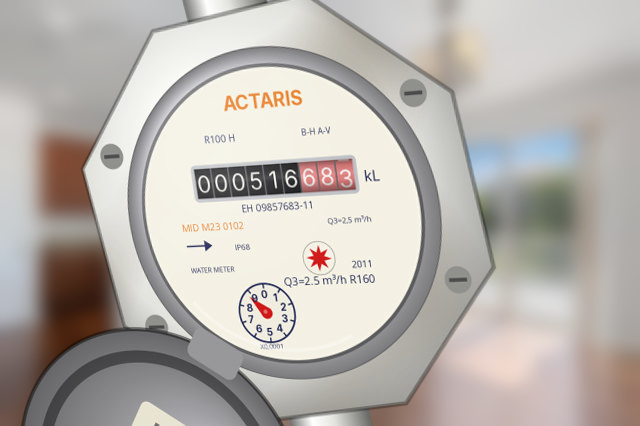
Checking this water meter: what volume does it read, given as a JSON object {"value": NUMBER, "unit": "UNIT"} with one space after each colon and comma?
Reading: {"value": 516.6828, "unit": "kL"}
